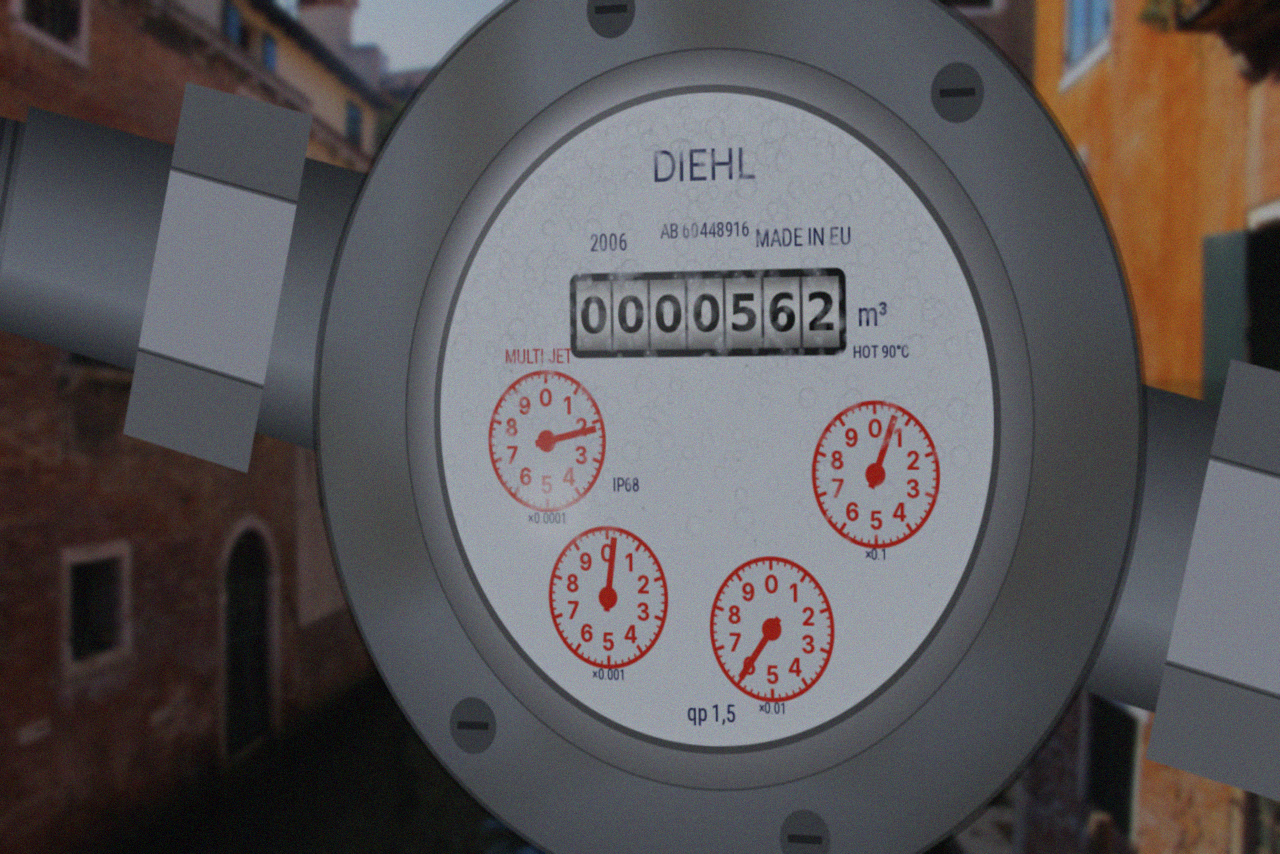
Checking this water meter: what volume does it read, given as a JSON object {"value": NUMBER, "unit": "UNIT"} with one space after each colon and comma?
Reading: {"value": 562.0602, "unit": "m³"}
